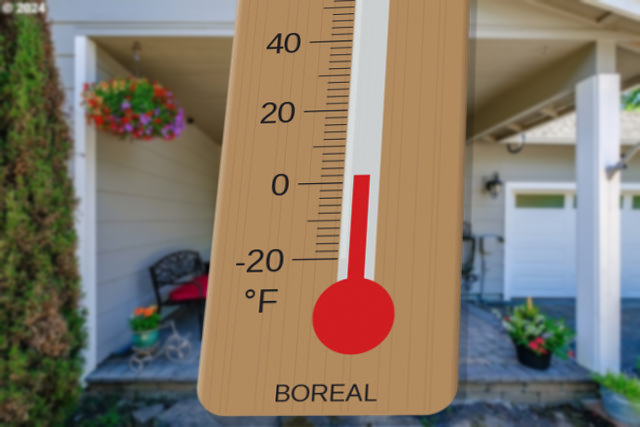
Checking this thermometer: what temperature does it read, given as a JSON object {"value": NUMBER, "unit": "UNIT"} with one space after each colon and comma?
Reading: {"value": 2, "unit": "°F"}
